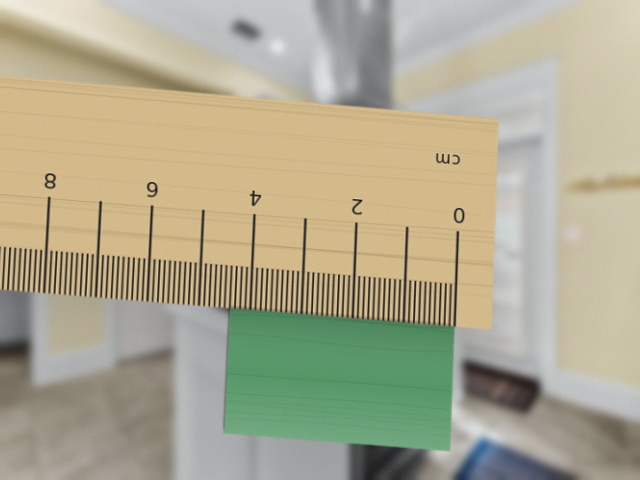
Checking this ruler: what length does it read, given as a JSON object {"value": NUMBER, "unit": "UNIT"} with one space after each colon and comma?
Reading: {"value": 4.4, "unit": "cm"}
